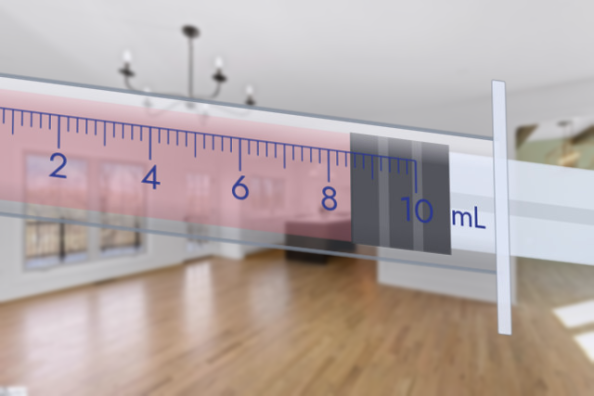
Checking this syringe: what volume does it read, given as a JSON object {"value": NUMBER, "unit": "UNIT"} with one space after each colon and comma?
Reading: {"value": 8.5, "unit": "mL"}
